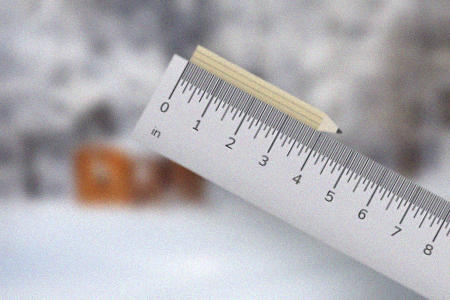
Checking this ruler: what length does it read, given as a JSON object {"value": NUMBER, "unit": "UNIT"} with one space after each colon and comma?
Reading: {"value": 4.5, "unit": "in"}
